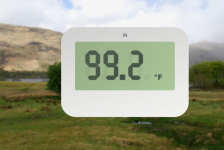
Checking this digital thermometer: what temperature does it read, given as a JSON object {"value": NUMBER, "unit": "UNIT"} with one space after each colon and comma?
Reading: {"value": 99.2, "unit": "°F"}
